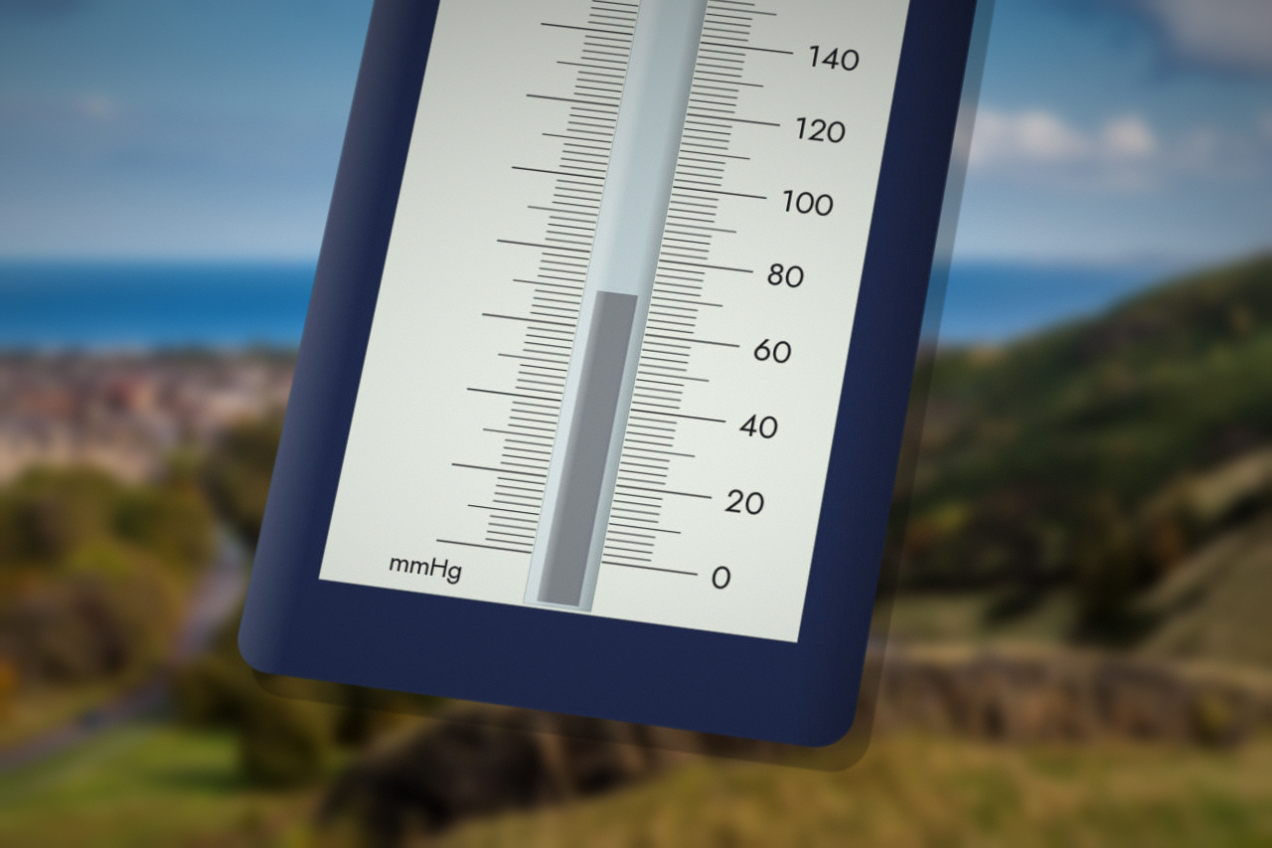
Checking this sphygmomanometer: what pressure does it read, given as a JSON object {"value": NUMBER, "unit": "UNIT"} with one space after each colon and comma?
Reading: {"value": 70, "unit": "mmHg"}
